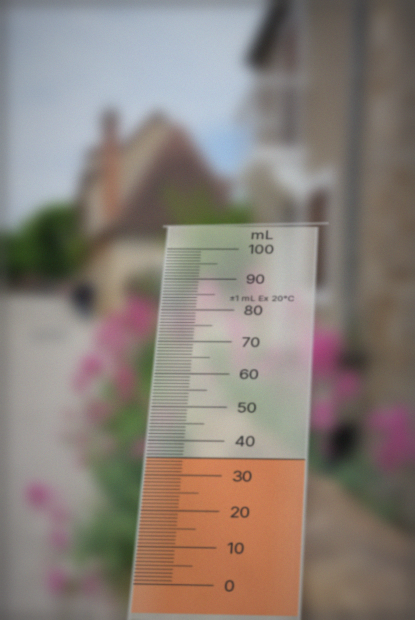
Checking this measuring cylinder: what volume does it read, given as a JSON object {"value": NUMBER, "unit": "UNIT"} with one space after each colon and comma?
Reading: {"value": 35, "unit": "mL"}
